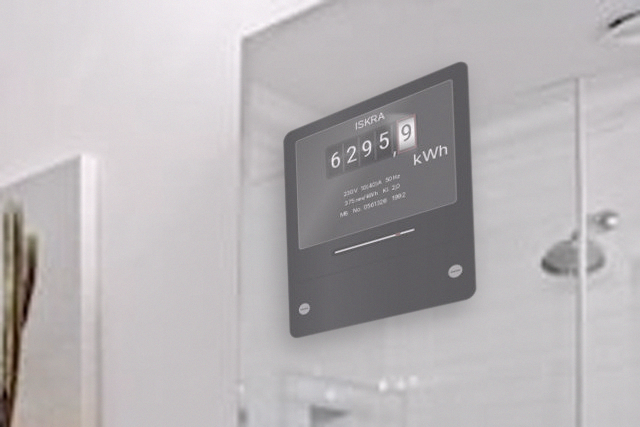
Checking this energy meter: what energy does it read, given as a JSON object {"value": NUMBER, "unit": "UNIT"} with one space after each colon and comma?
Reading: {"value": 6295.9, "unit": "kWh"}
